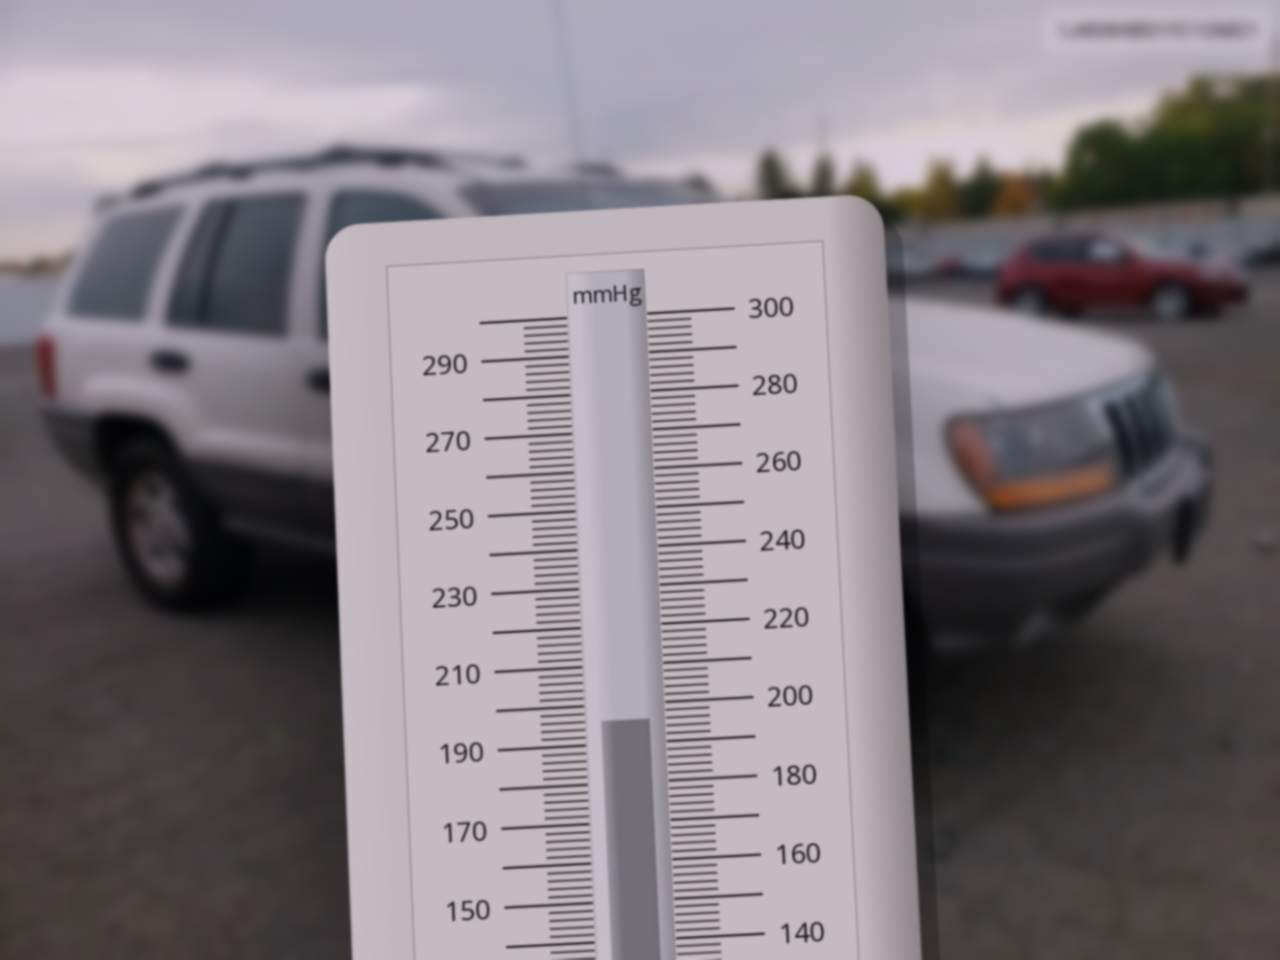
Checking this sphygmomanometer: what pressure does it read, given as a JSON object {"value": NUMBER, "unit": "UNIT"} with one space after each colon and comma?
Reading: {"value": 196, "unit": "mmHg"}
